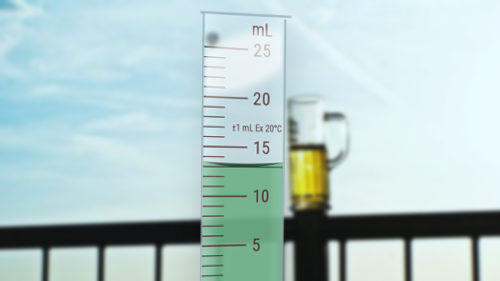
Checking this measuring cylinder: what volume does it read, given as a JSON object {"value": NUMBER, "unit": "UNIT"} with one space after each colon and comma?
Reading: {"value": 13, "unit": "mL"}
